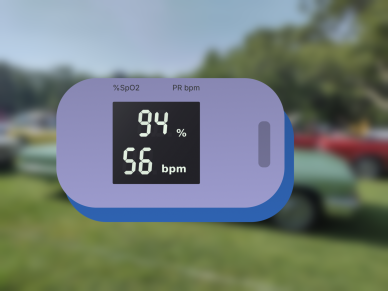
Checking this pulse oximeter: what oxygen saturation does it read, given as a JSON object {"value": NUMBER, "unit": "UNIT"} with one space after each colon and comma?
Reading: {"value": 94, "unit": "%"}
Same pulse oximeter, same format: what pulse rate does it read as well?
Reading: {"value": 56, "unit": "bpm"}
